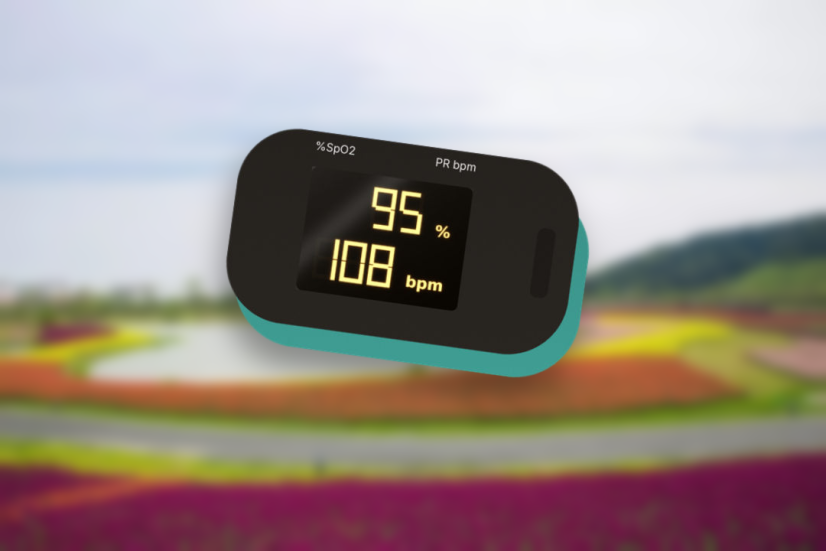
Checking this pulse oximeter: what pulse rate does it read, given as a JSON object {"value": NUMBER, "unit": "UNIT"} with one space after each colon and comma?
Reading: {"value": 108, "unit": "bpm"}
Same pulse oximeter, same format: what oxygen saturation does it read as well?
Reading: {"value": 95, "unit": "%"}
